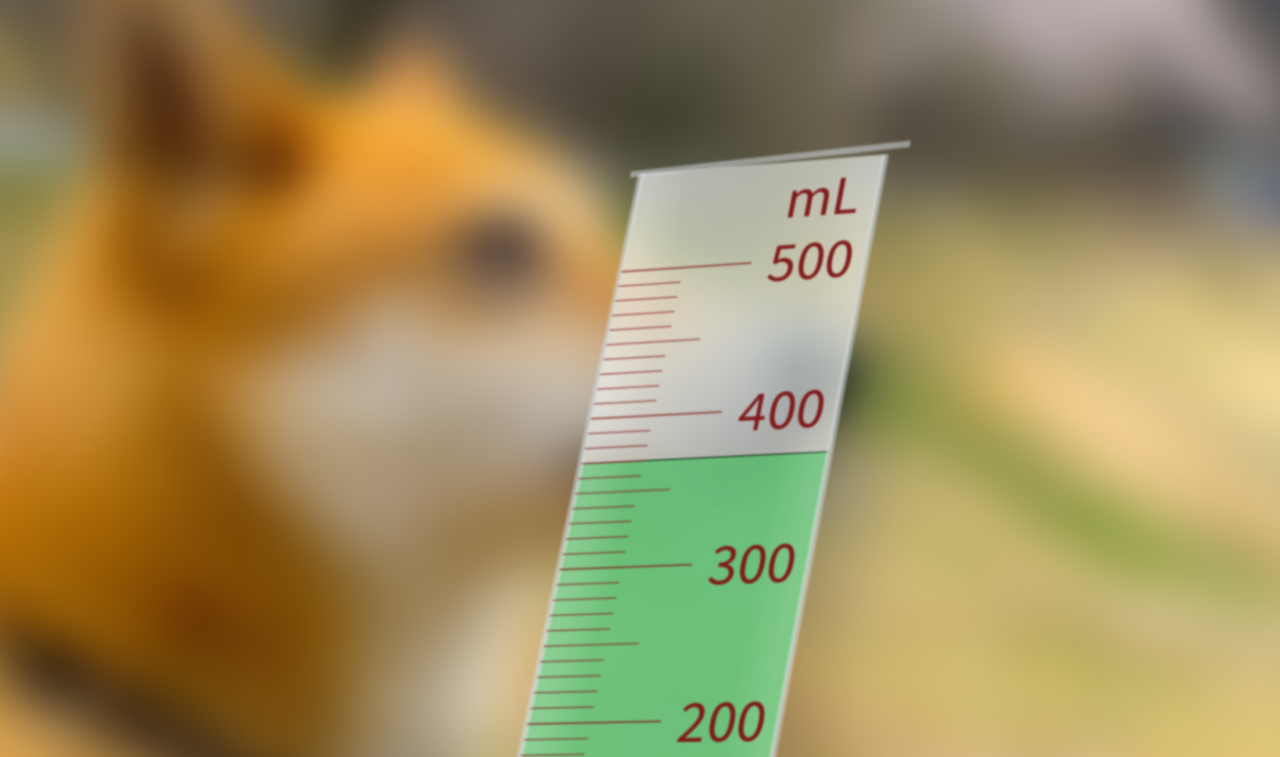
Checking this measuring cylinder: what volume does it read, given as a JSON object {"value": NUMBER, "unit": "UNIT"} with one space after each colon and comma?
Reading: {"value": 370, "unit": "mL"}
